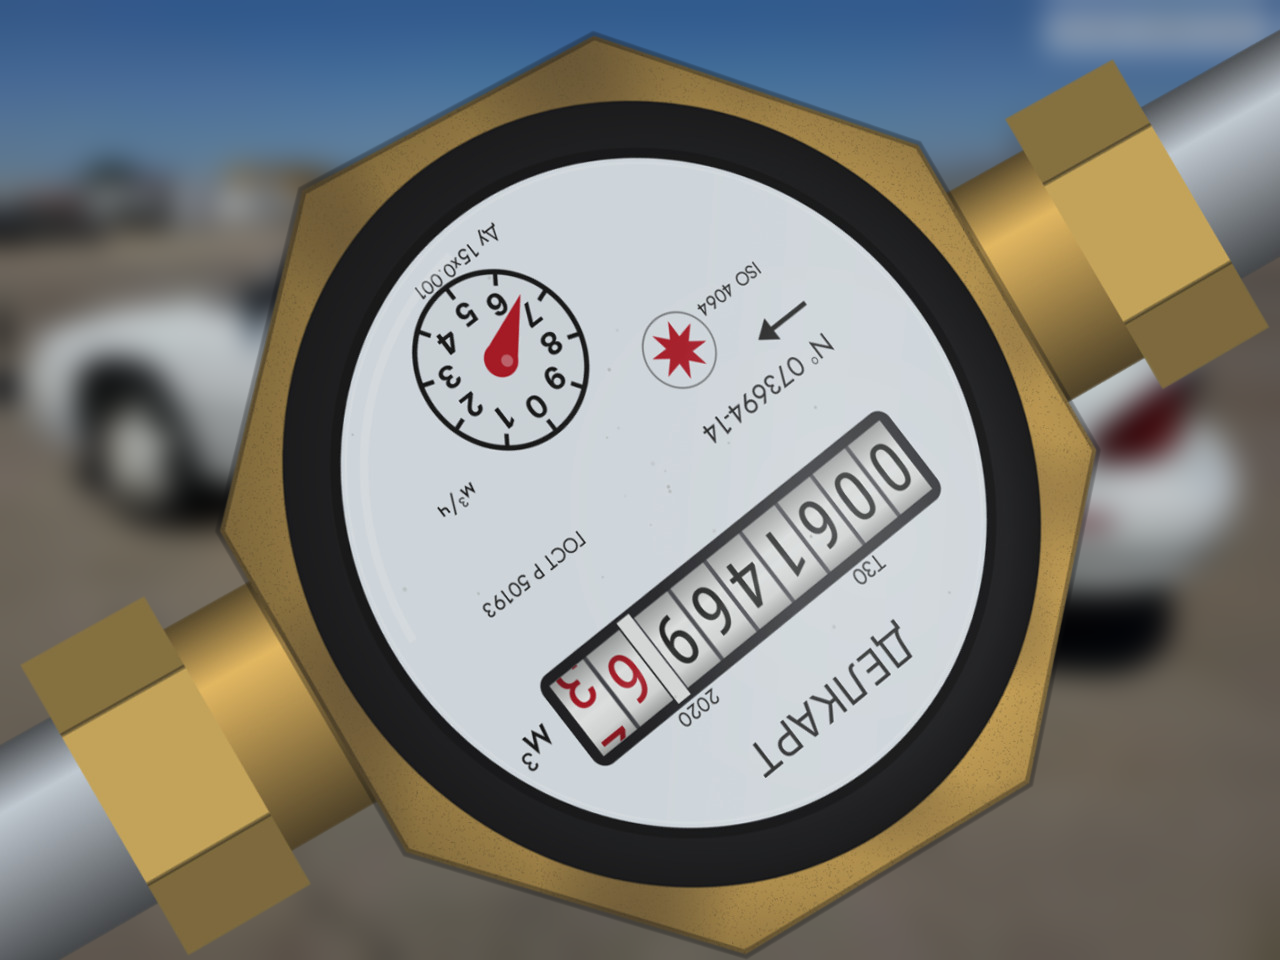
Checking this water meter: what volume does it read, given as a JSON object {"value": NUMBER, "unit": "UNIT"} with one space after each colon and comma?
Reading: {"value": 61469.626, "unit": "m³"}
